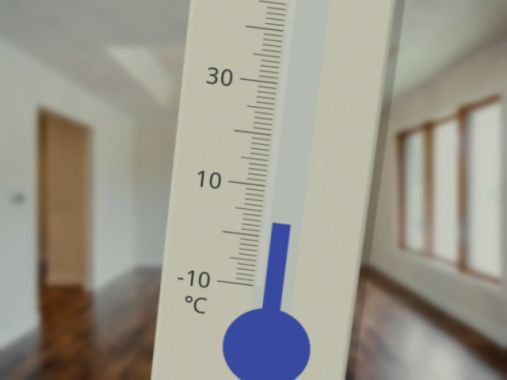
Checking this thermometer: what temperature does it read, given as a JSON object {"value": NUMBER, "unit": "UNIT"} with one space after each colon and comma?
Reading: {"value": 3, "unit": "°C"}
